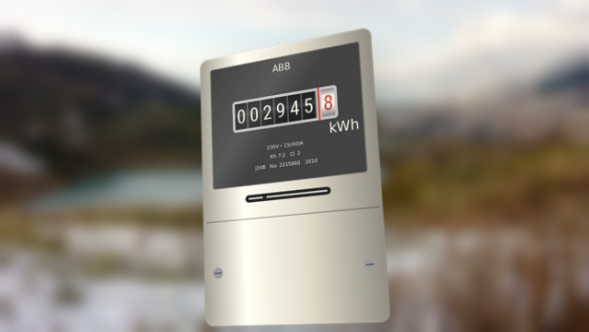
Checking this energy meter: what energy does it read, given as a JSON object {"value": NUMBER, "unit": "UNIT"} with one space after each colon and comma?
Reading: {"value": 2945.8, "unit": "kWh"}
